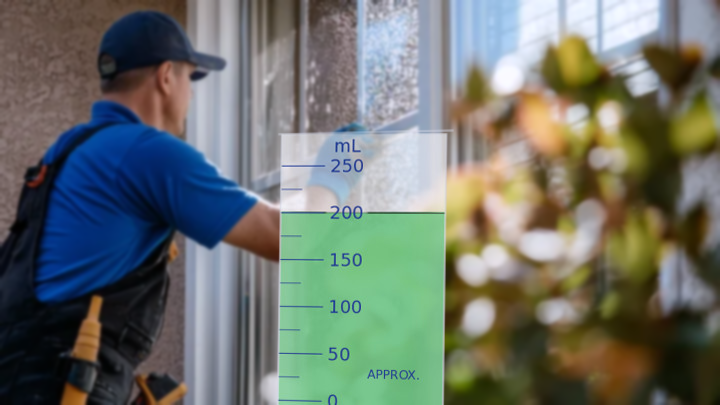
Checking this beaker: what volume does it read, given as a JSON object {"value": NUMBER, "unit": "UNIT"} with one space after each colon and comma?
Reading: {"value": 200, "unit": "mL"}
